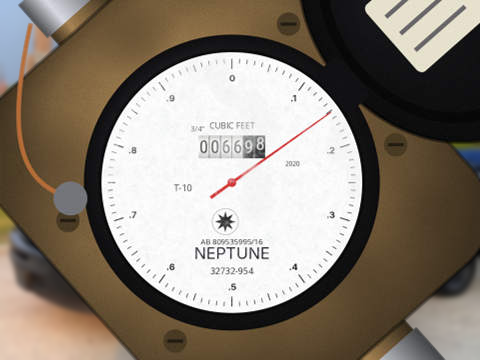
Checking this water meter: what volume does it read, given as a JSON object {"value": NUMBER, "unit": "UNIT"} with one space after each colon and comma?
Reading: {"value": 6698.15, "unit": "ft³"}
